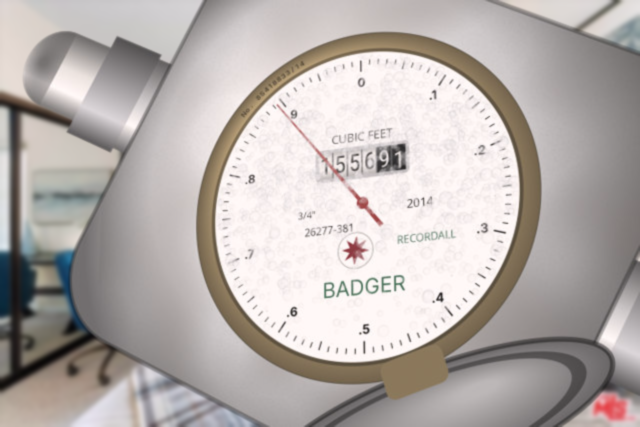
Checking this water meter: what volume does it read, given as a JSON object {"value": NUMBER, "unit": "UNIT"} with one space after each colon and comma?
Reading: {"value": 155690.89, "unit": "ft³"}
